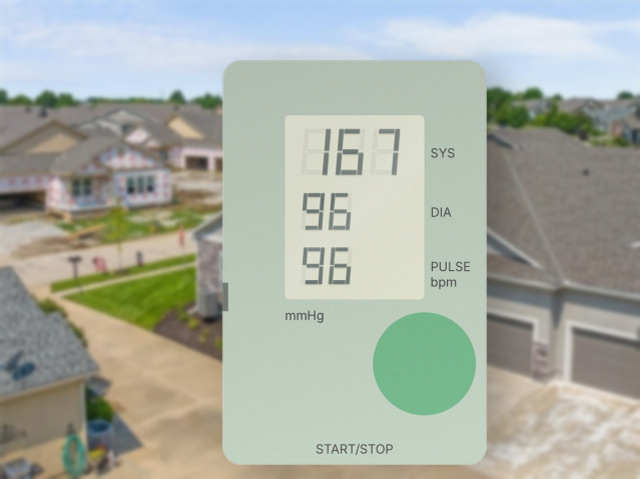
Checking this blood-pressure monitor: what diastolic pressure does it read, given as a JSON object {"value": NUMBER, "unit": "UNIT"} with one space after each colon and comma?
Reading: {"value": 96, "unit": "mmHg"}
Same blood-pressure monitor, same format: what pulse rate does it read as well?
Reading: {"value": 96, "unit": "bpm"}
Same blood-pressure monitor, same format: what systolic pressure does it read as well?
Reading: {"value": 167, "unit": "mmHg"}
